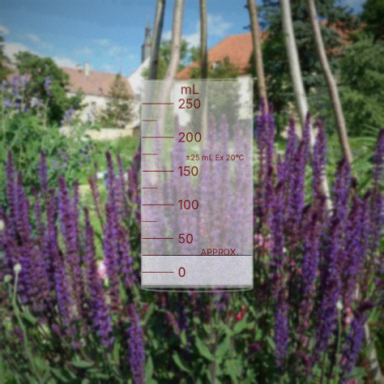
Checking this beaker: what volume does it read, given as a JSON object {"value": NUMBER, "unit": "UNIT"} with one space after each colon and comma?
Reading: {"value": 25, "unit": "mL"}
